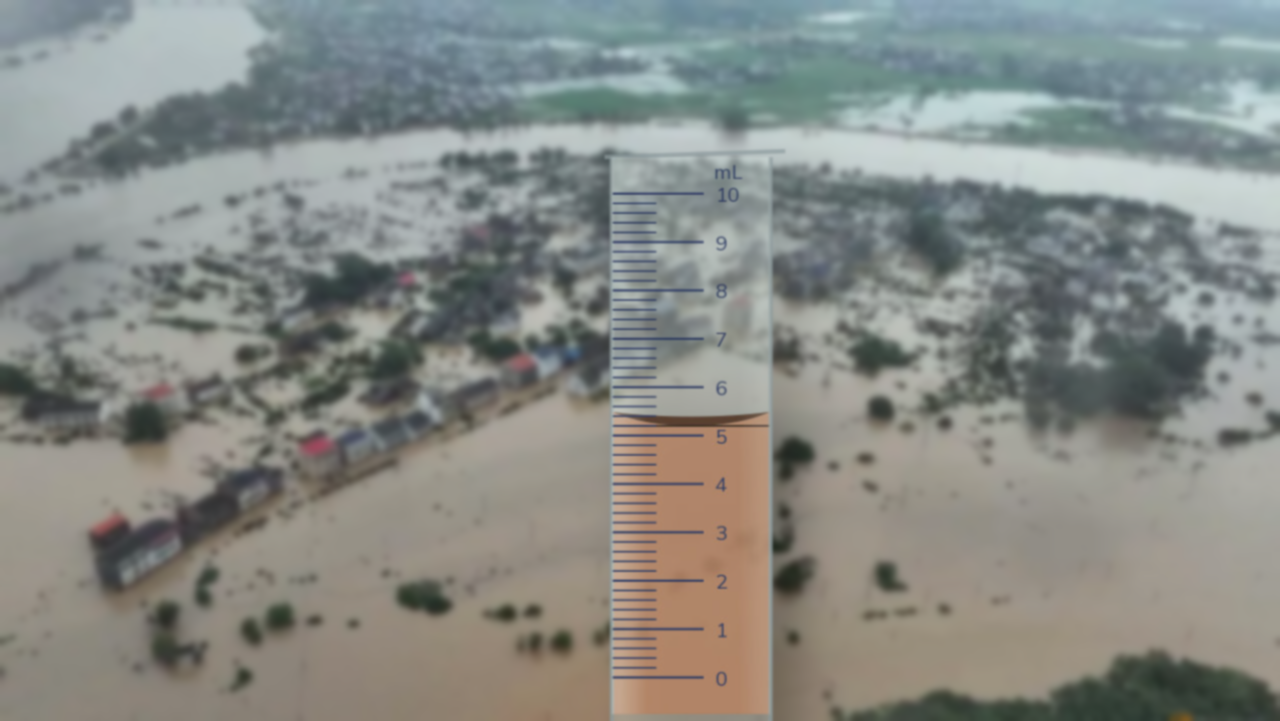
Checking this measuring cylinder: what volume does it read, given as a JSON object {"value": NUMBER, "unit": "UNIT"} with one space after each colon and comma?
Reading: {"value": 5.2, "unit": "mL"}
